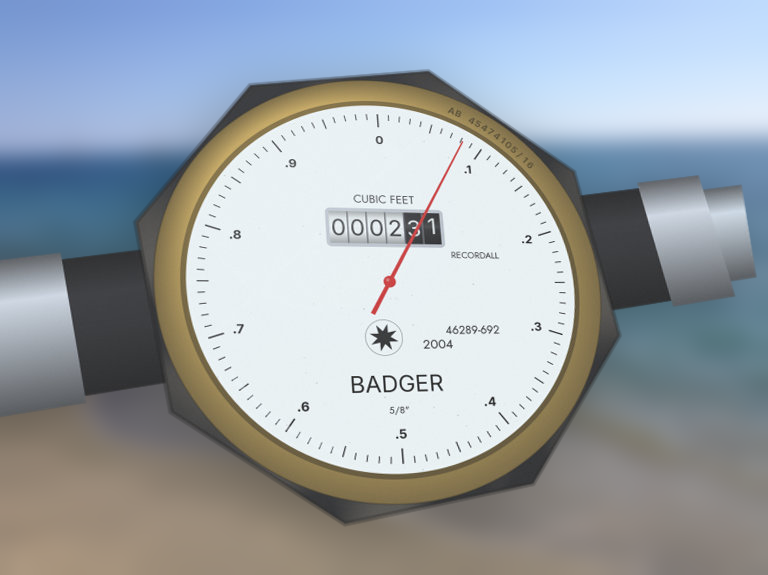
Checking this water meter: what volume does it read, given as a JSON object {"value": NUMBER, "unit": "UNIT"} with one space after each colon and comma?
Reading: {"value": 231.08, "unit": "ft³"}
